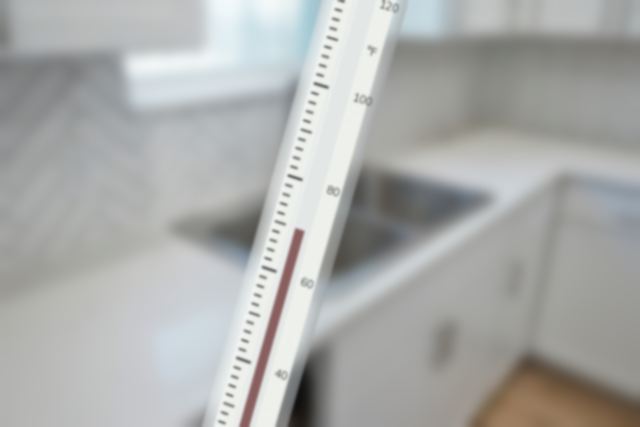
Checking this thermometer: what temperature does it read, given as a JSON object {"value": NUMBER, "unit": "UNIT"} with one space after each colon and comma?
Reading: {"value": 70, "unit": "°F"}
